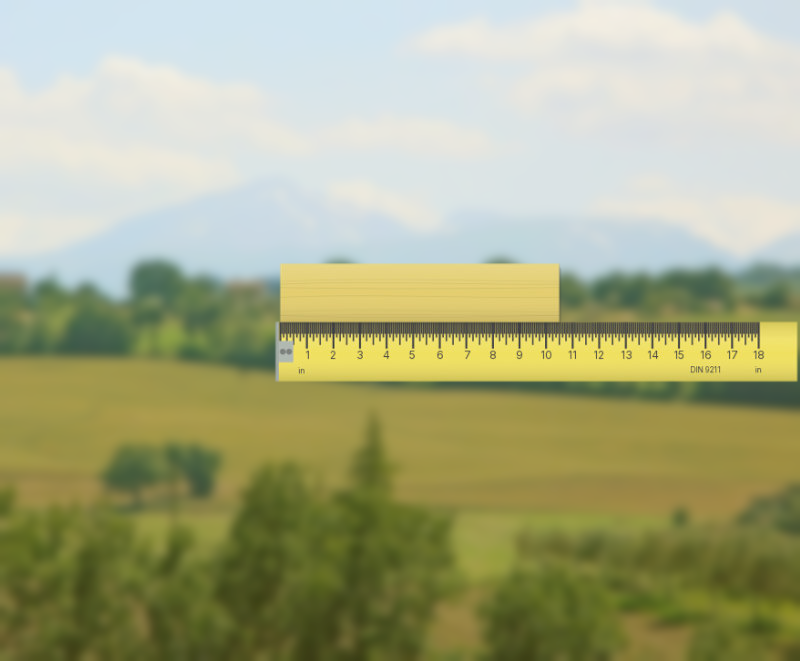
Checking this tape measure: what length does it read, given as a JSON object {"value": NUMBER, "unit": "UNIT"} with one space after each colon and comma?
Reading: {"value": 10.5, "unit": "in"}
